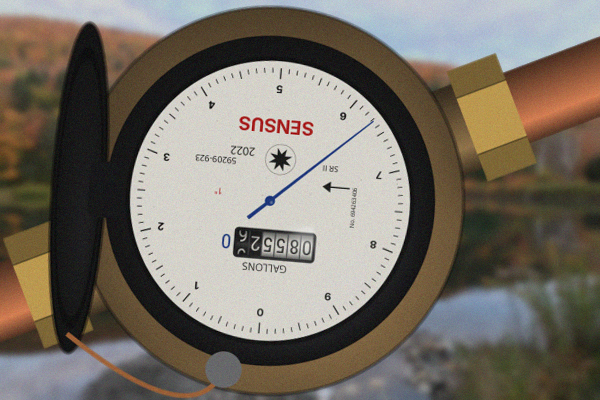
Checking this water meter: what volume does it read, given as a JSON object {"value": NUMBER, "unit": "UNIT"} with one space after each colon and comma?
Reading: {"value": 855256.3, "unit": "gal"}
